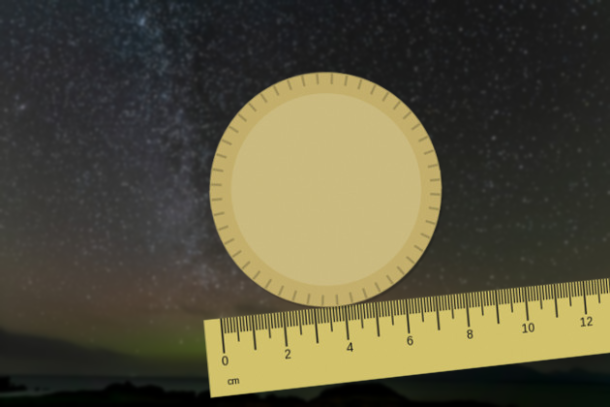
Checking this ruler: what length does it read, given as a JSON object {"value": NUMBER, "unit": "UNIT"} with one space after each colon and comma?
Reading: {"value": 7.5, "unit": "cm"}
